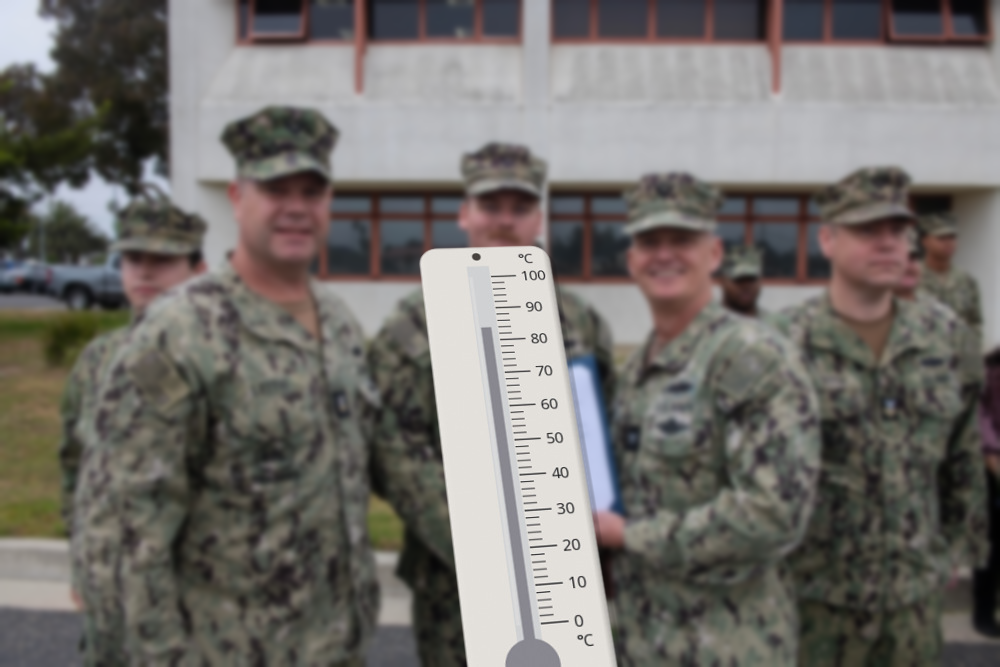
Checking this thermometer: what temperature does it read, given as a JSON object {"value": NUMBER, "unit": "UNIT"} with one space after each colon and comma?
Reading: {"value": 84, "unit": "°C"}
